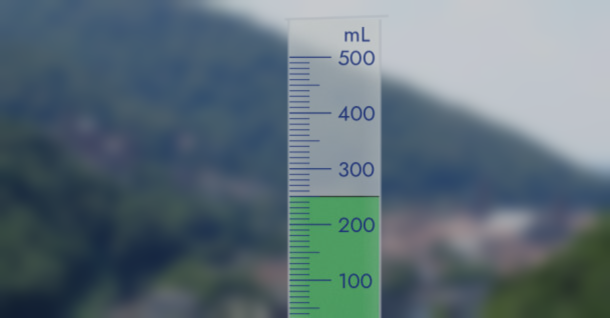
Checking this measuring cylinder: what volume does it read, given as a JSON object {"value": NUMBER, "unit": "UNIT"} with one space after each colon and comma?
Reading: {"value": 250, "unit": "mL"}
